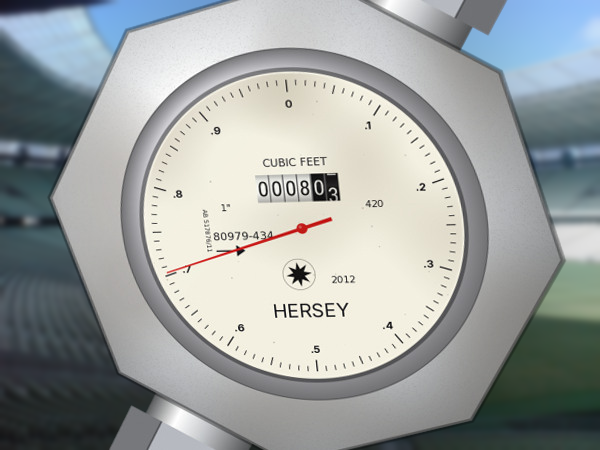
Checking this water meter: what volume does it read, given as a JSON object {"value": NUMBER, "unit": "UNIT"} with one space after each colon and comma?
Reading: {"value": 802.70, "unit": "ft³"}
